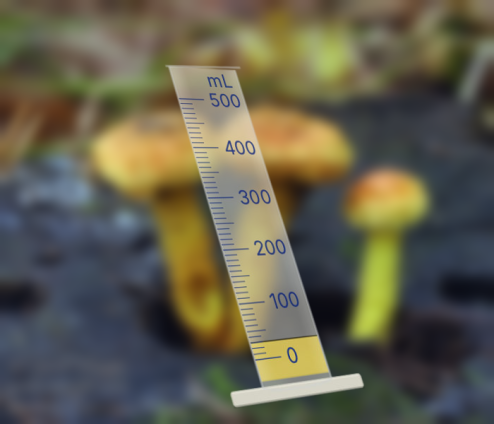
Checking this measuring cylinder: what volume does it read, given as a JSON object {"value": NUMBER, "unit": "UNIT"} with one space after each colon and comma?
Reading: {"value": 30, "unit": "mL"}
